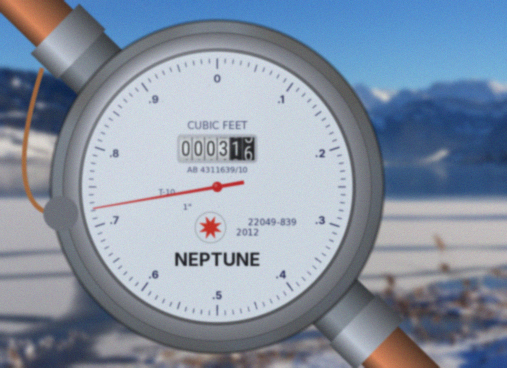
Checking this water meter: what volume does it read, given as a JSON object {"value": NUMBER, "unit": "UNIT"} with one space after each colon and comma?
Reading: {"value": 315.72, "unit": "ft³"}
